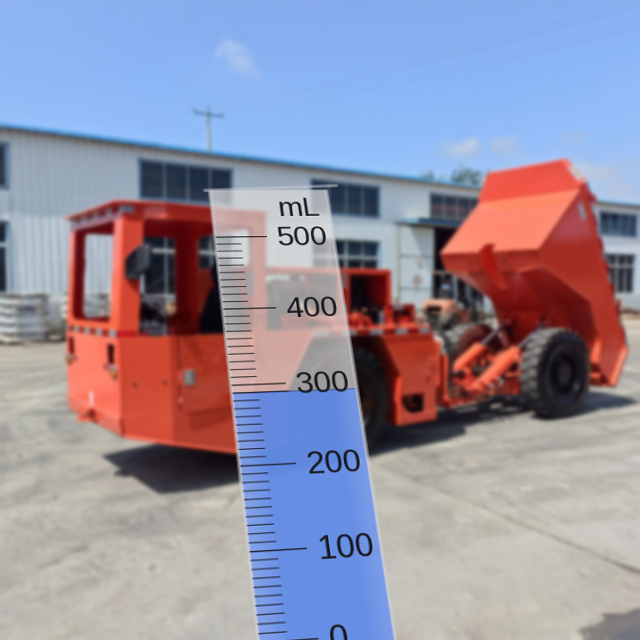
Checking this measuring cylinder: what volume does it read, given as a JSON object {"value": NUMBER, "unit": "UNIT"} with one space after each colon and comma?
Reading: {"value": 290, "unit": "mL"}
